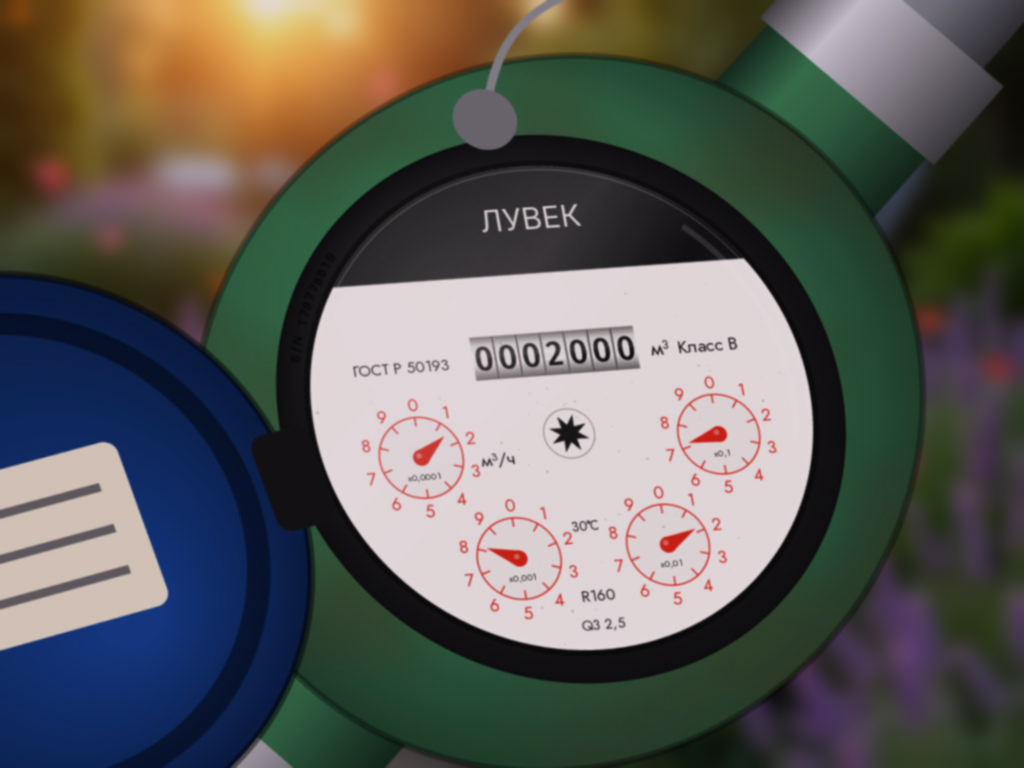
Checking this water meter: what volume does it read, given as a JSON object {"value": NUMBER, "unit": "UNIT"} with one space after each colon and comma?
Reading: {"value": 2000.7181, "unit": "m³"}
